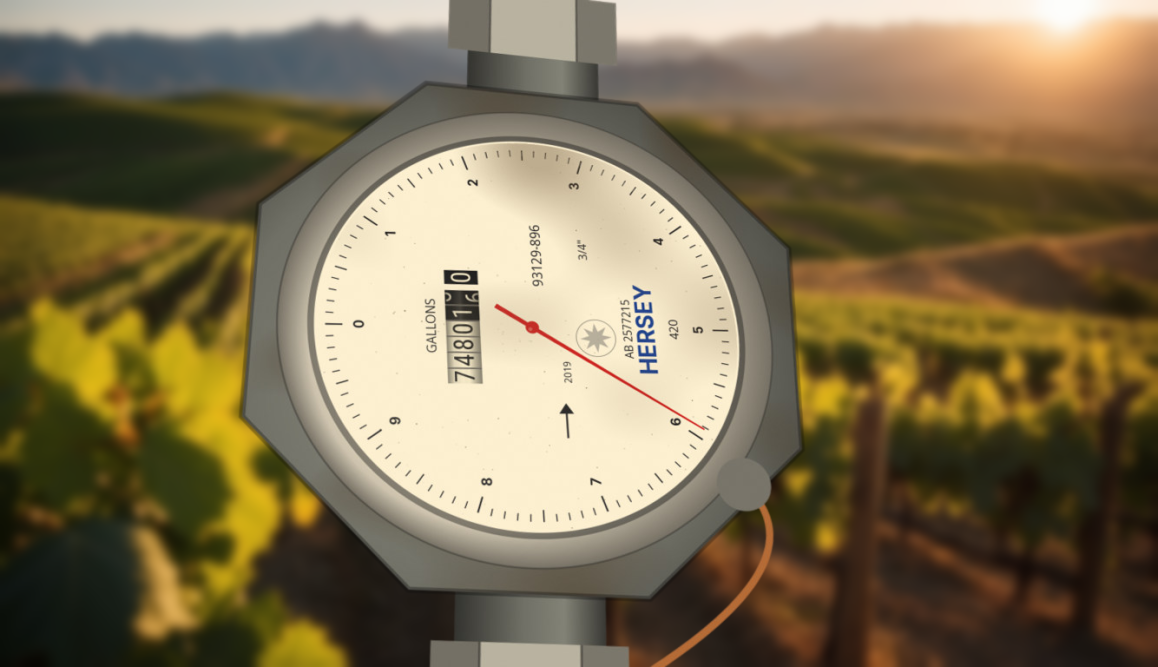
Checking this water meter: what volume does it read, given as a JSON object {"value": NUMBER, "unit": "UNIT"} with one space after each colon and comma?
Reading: {"value": 7480155.9, "unit": "gal"}
